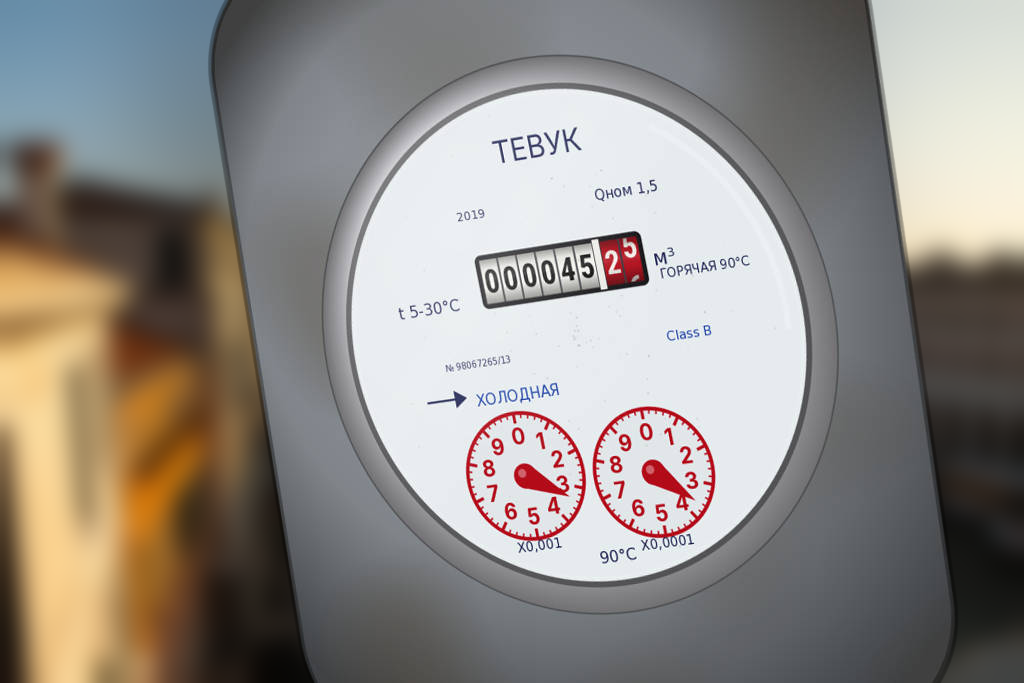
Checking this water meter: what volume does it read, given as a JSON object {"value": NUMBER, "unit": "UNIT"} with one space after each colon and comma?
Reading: {"value": 45.2533, "unit": "m³"}
